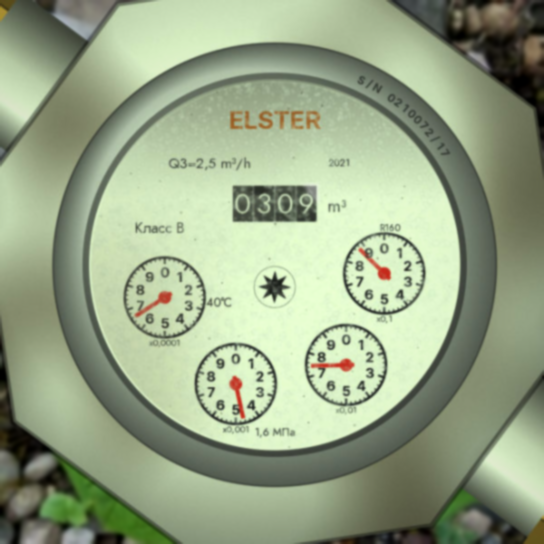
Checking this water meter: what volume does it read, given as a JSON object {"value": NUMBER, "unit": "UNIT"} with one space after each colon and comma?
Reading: {"value": 309.8746, "unit": "m³"}
